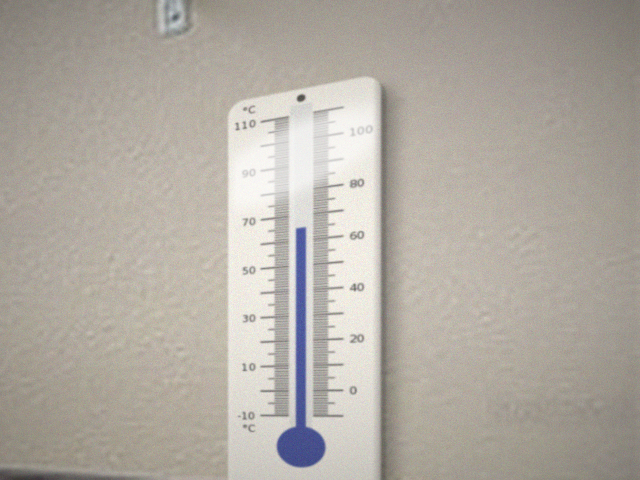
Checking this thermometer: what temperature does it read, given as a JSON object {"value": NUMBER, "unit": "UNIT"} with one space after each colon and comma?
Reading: {"value": 65, "unit": "°C"}
